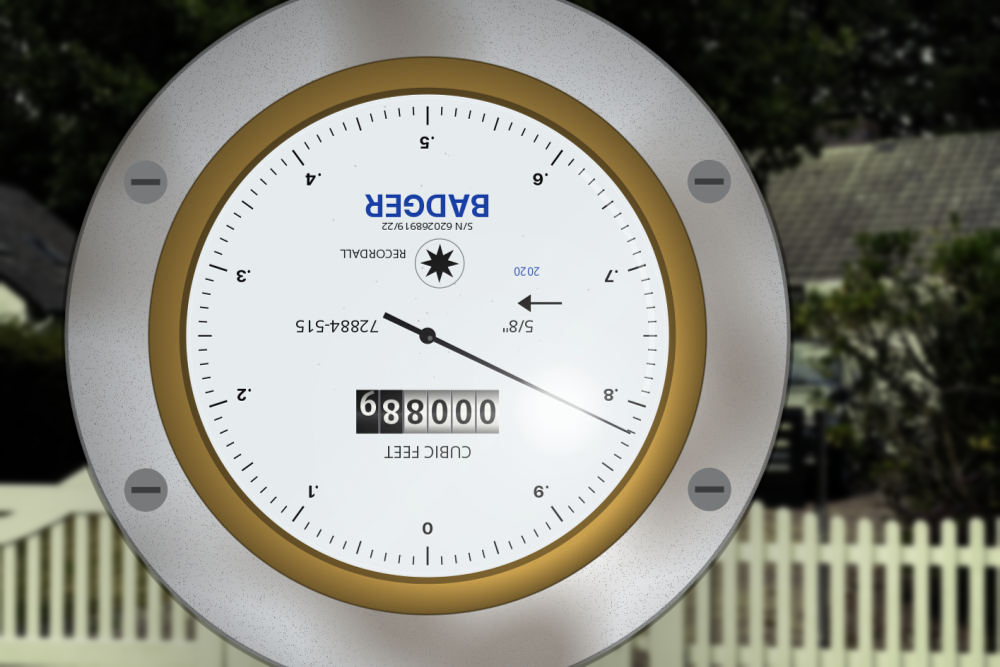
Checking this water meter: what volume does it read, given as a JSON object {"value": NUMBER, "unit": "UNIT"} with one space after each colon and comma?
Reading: {"value": 888.82, "unit": "ft³"}
